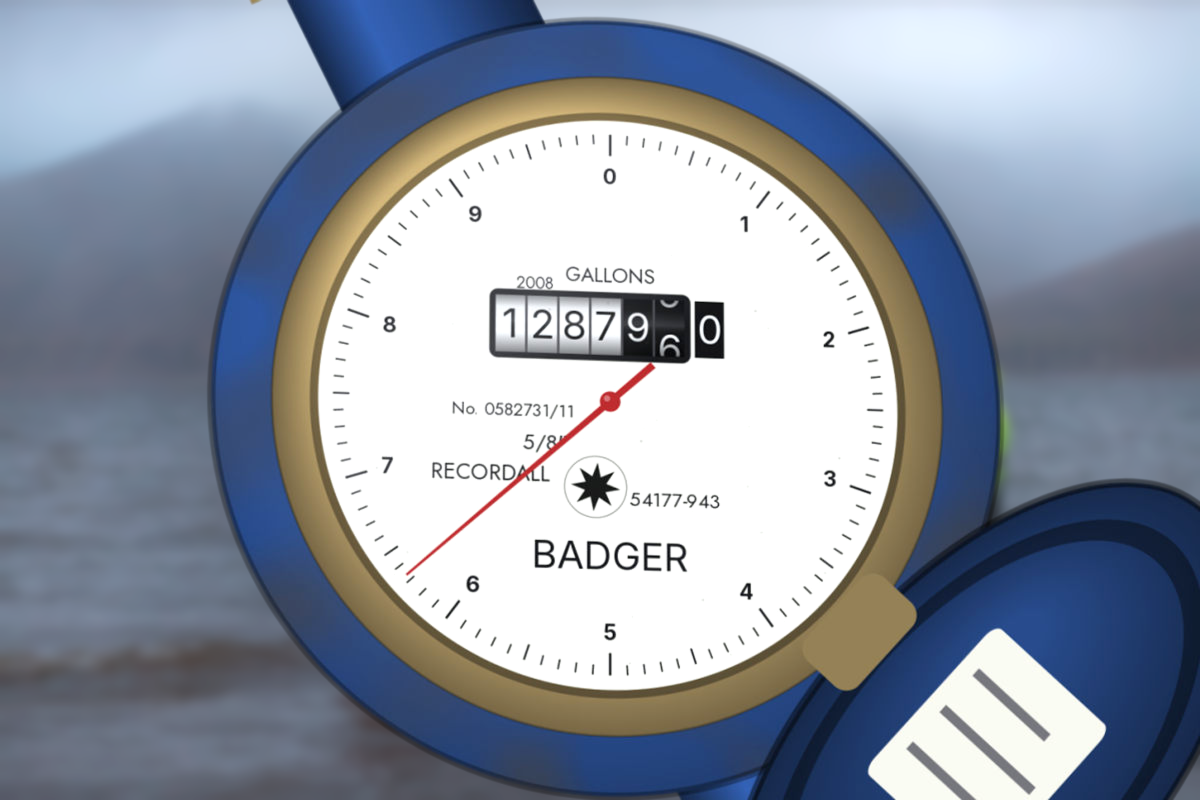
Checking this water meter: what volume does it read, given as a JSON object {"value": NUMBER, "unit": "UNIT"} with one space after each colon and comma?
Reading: {"value": 1287956.3, "unit": "gal"}
